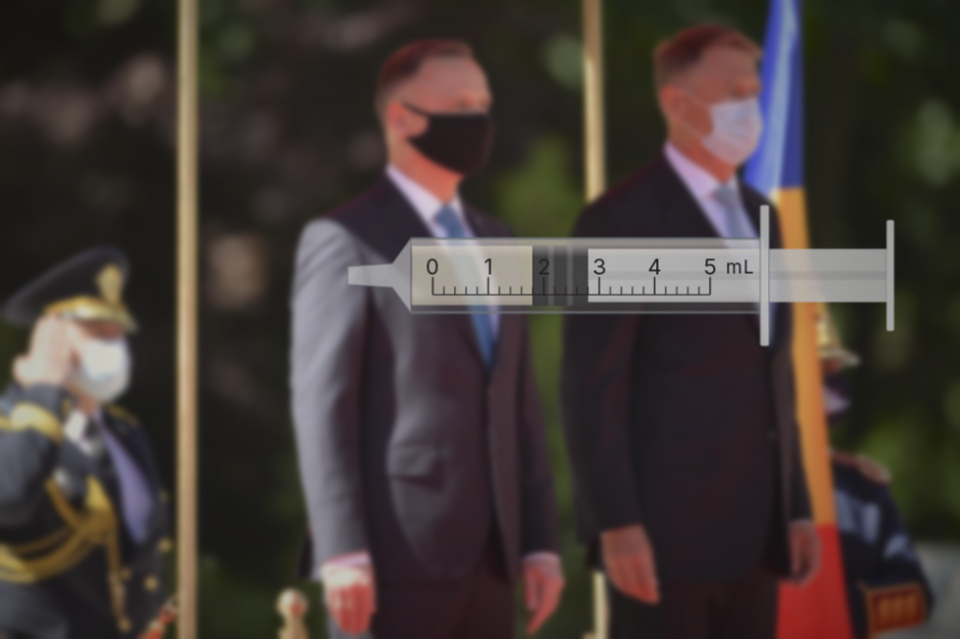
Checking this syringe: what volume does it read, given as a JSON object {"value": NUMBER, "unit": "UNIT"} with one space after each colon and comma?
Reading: {"value": 1.8, "unit": "mL"}
